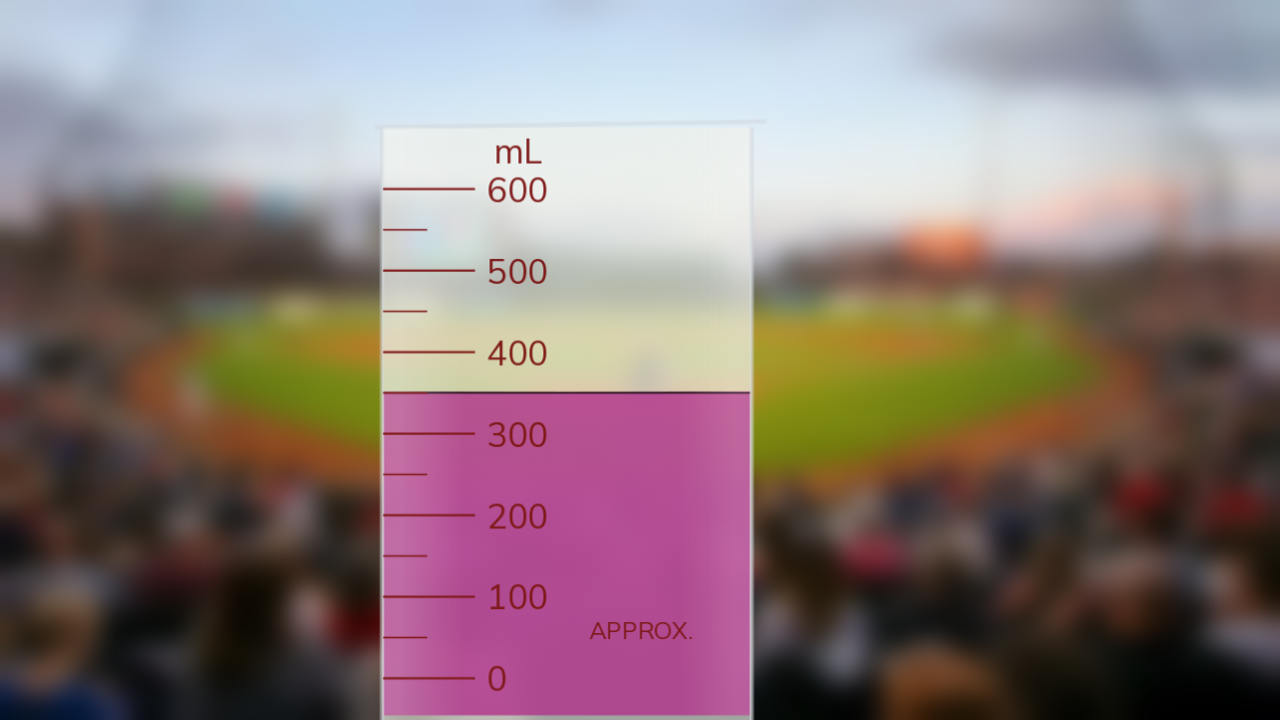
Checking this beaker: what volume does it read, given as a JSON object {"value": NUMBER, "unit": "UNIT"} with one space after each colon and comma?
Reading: {"value": 350, "unit": "mL"}
